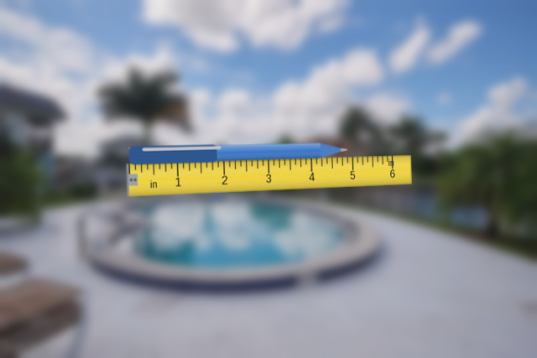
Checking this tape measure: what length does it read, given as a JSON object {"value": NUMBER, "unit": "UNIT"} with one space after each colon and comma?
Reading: {"value": 4.875, "unit": "in"}
